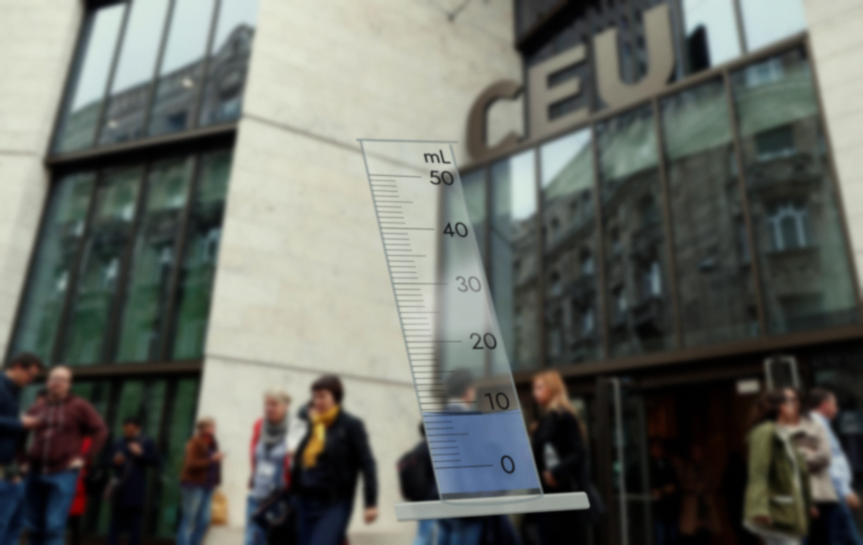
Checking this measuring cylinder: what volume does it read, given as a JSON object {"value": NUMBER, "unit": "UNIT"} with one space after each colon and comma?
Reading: {"value": 8, "unit": "mL"}
